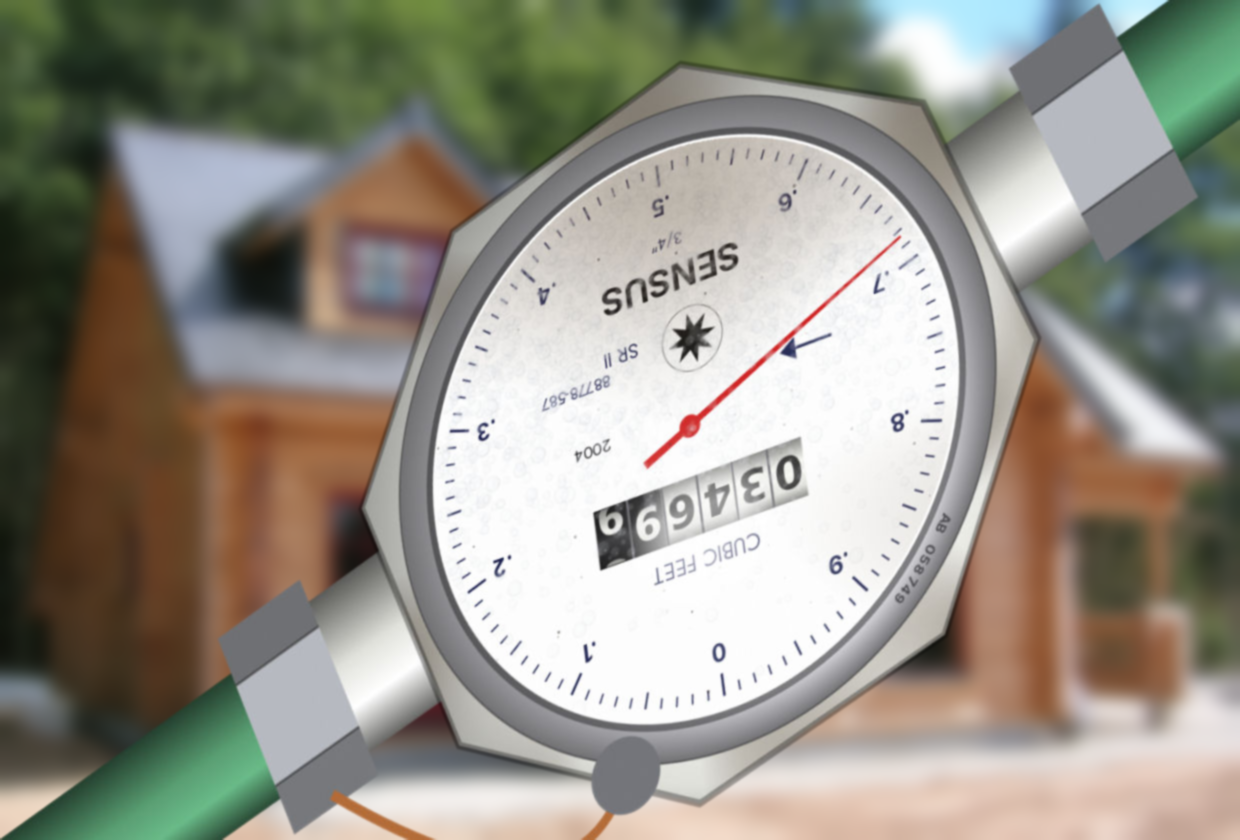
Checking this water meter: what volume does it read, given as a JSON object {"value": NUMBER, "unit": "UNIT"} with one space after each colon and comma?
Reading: {"value": 34698.68, "unit": "ft³"}
